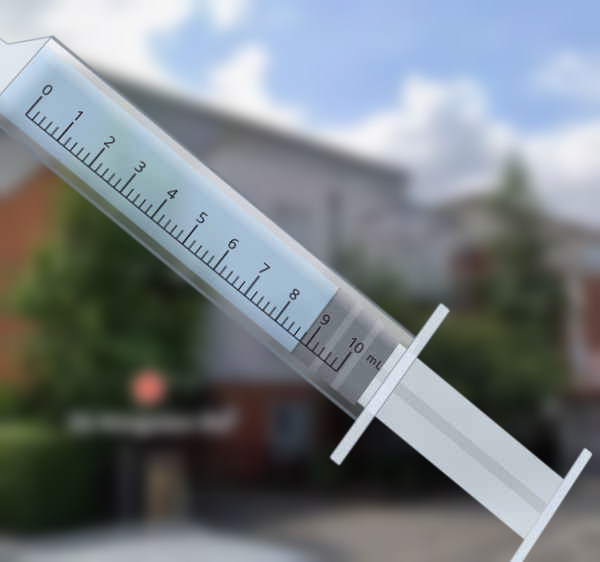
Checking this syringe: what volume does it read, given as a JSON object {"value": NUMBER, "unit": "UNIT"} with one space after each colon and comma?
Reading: {"value": 8.8, "unit": "mL"}
